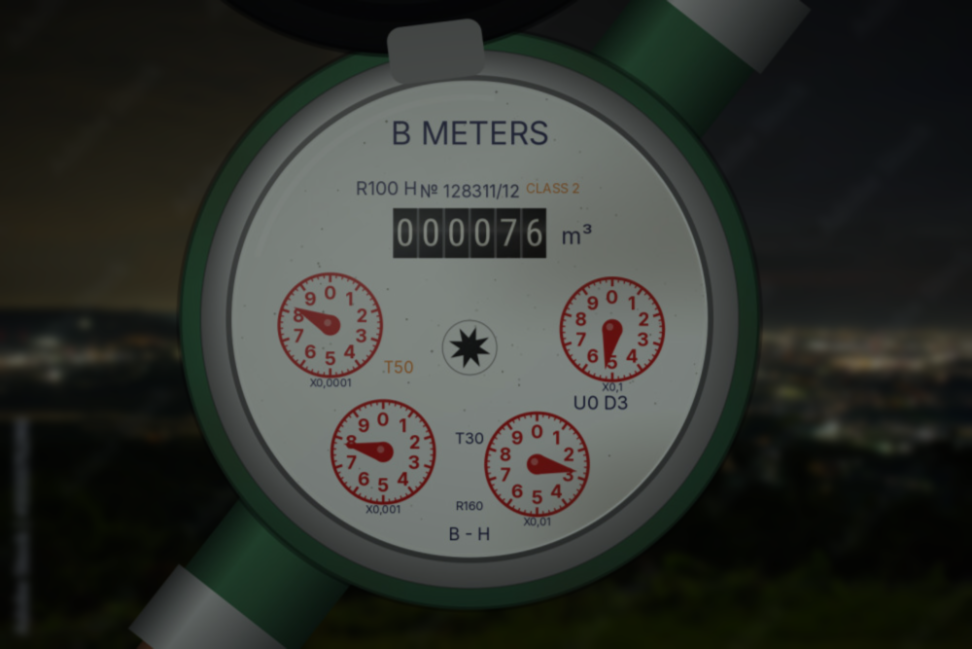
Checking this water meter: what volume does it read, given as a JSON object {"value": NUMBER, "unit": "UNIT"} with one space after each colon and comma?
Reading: {"value": 76.5278, "unit": "m³"}
